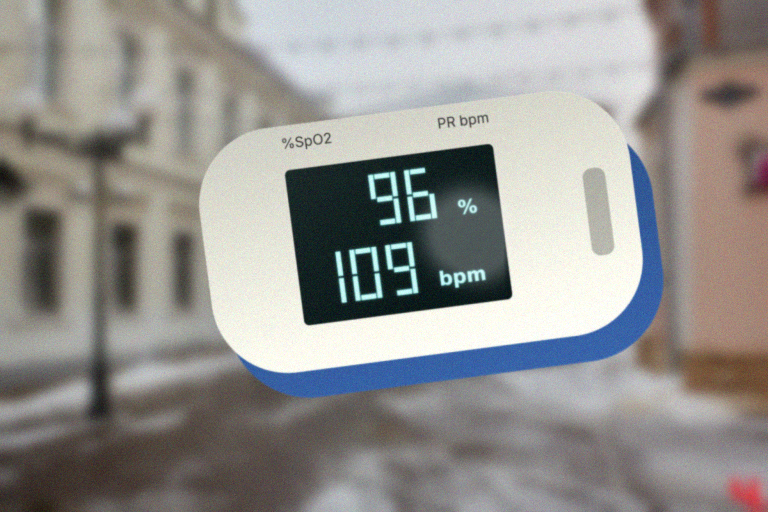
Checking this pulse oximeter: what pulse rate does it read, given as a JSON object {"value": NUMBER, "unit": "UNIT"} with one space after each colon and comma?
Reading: {"value": 109, "unit": "bpm"}
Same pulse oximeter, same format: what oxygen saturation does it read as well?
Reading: {"value": 96, "unit": "%"}
